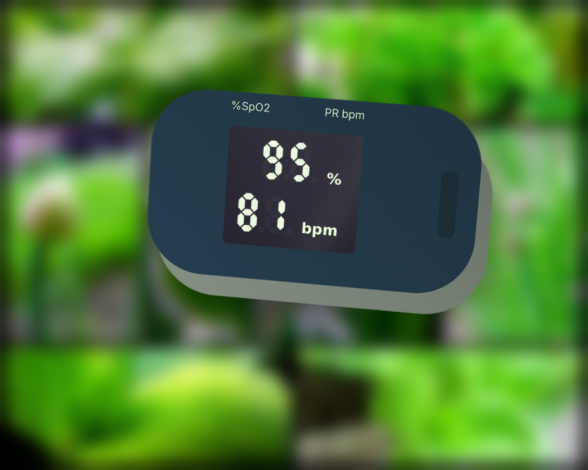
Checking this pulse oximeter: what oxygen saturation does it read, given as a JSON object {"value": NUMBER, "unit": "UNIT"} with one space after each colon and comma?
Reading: {"value": 95, "unit": "%"}
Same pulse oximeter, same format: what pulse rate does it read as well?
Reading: {"value": 81, "unit": "bpm"}
